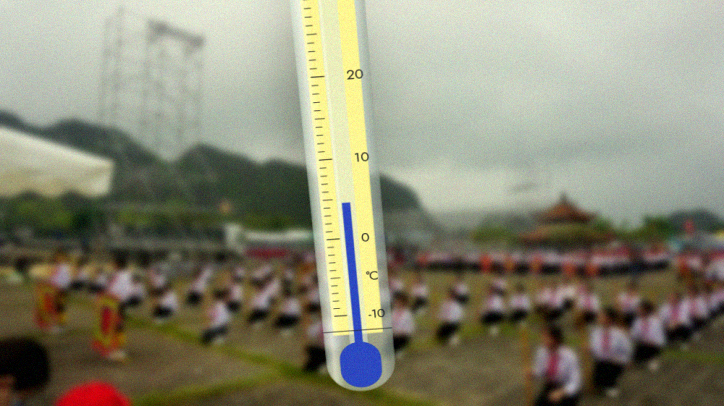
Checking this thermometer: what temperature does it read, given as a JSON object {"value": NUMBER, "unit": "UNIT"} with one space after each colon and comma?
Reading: {"value": 4.5, "unit": "°C"}
